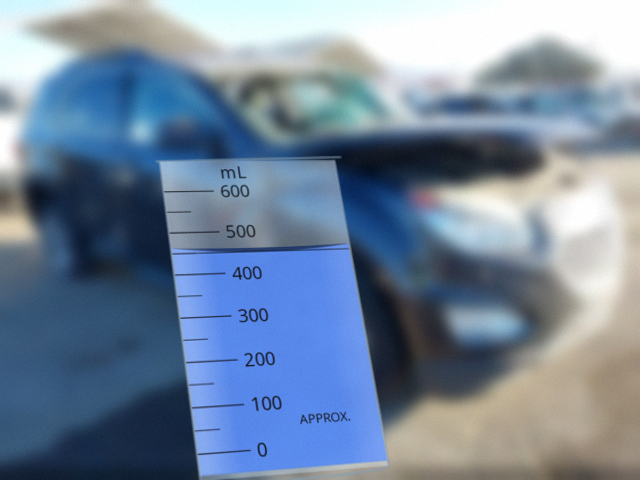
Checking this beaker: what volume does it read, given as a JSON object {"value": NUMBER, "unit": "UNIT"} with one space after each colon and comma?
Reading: {"value": 450, "unit": "mL"}
